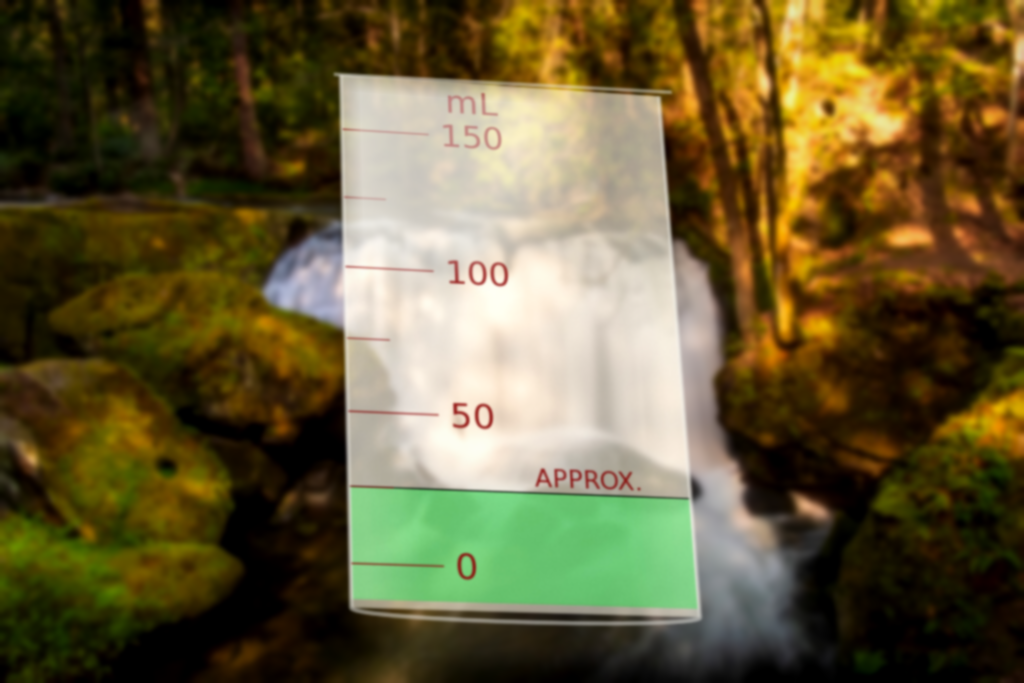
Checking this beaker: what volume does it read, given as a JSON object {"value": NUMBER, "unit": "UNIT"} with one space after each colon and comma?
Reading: {"value": 25, "unit": "mL"}
